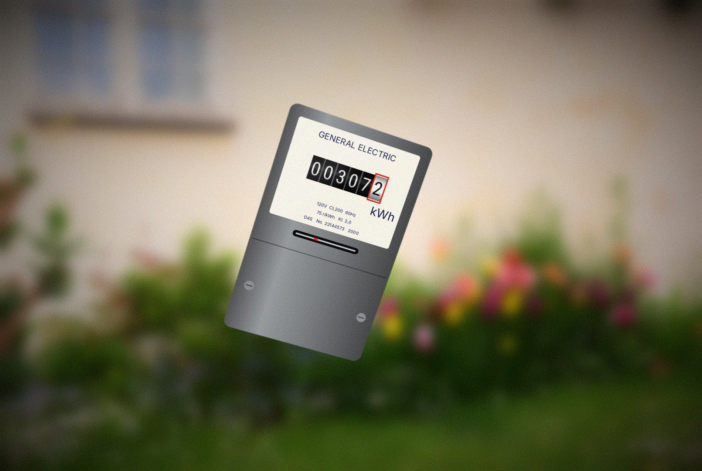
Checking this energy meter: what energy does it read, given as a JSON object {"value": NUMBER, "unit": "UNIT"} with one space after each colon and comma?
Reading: {"value": 307.2, "unit": "kWh"}
